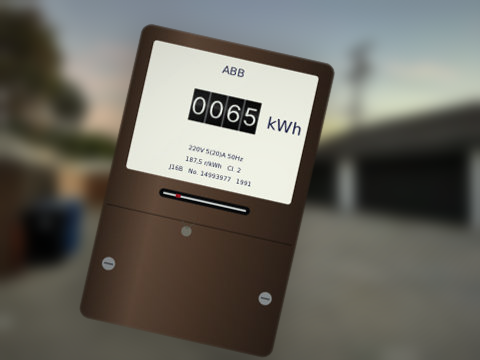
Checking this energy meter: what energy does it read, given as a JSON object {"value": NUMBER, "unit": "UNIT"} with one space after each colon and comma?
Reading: {"value": 65, "unit": "kWh"}
